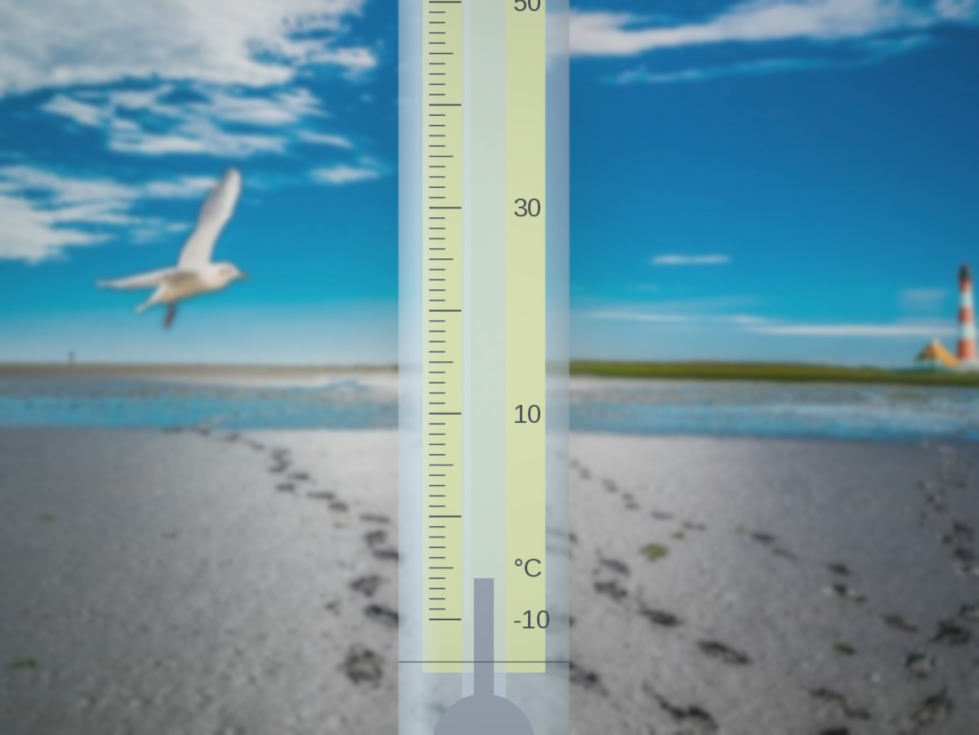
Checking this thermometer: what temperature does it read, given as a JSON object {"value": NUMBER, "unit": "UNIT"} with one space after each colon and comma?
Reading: {"value": -6, "unit": "°C"}
